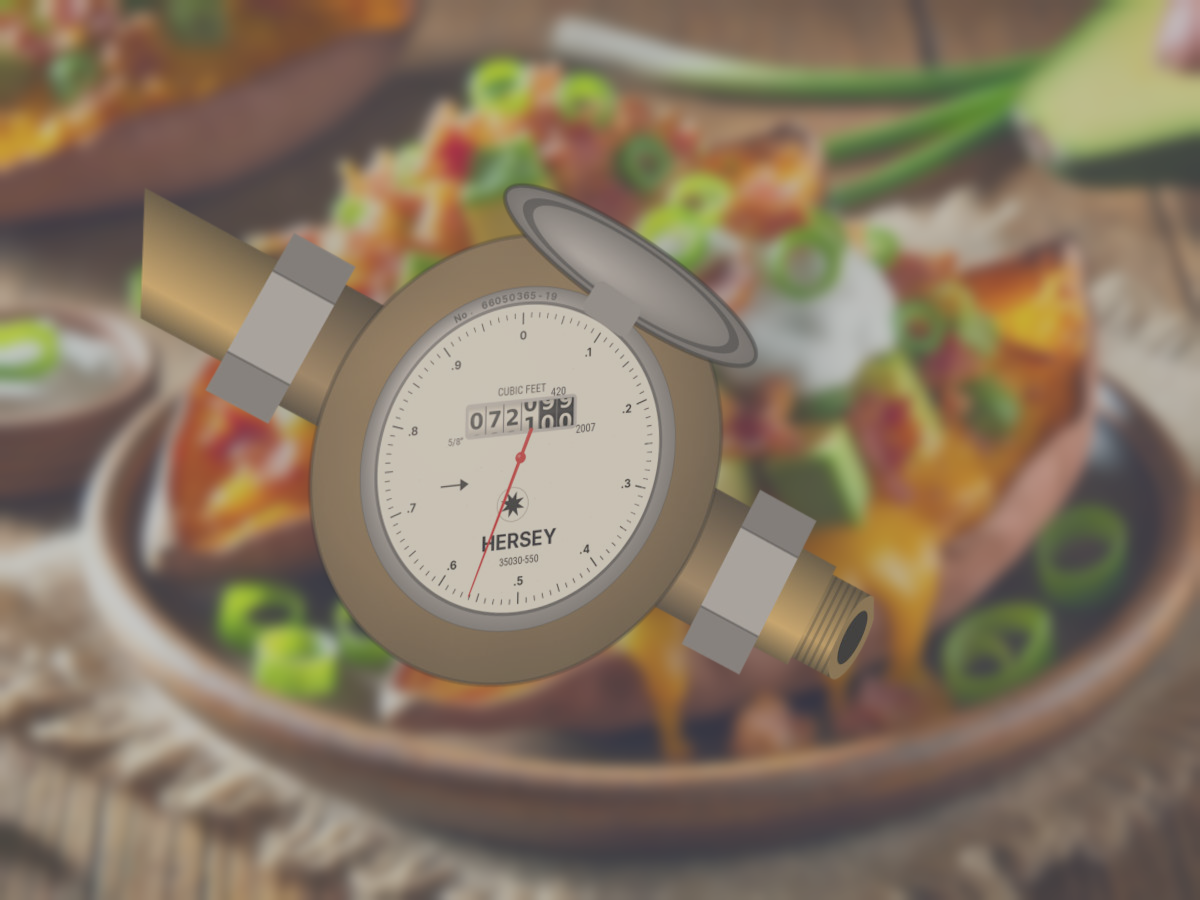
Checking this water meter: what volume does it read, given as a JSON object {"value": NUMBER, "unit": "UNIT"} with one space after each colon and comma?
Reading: {"value": 72099.56, "unit": "ft³"}
